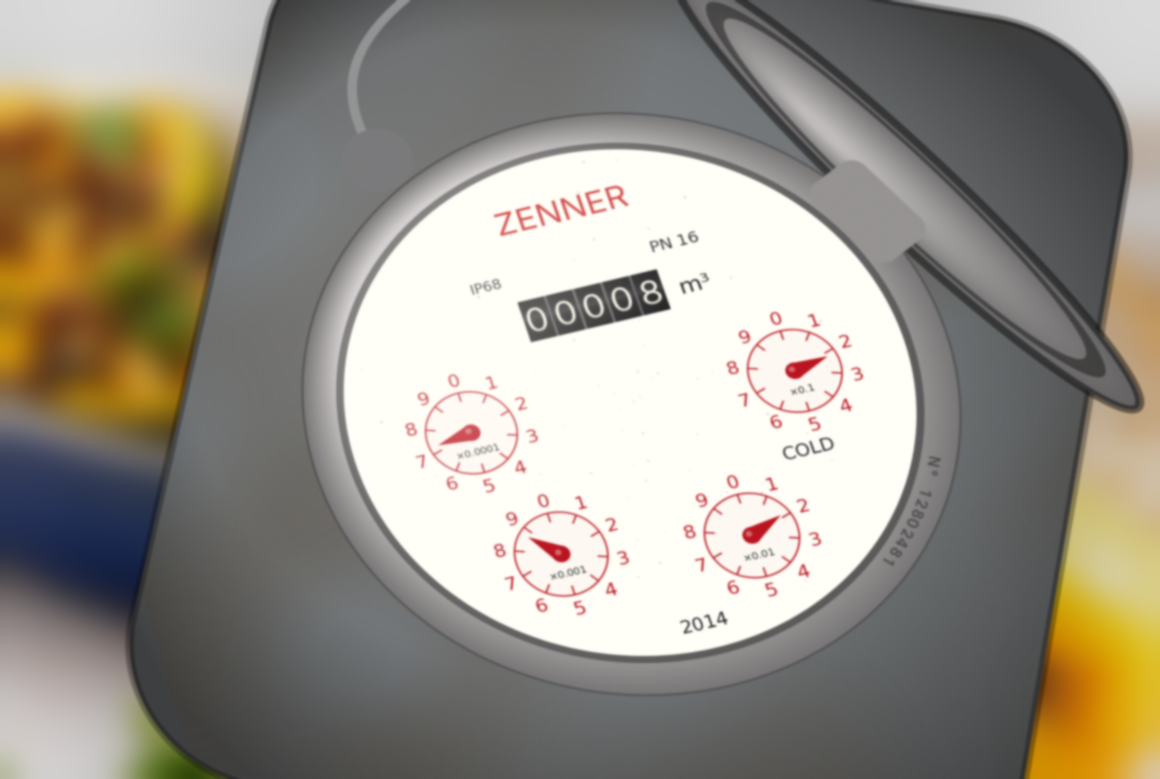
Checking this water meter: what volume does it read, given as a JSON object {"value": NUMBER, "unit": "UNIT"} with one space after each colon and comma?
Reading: {"value": 8.2187, "unit": "m³"}
